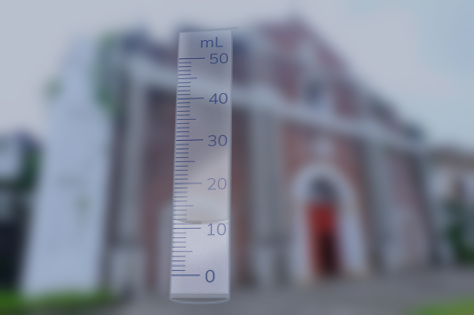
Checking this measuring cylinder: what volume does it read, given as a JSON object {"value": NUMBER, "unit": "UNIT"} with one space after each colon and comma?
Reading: {"value": 11, "unit": "mL"}
